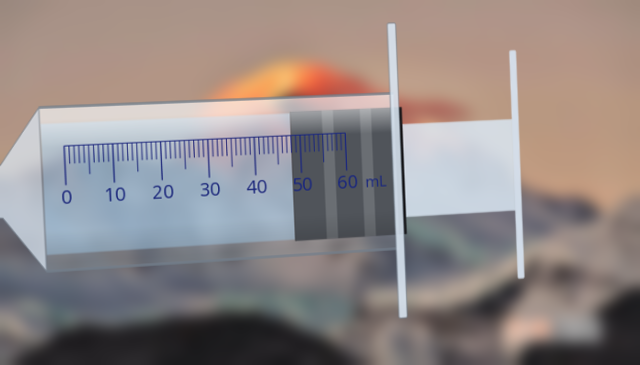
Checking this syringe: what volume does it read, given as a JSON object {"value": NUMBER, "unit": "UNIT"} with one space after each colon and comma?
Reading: {"value": 48, "unit": "mL"}
